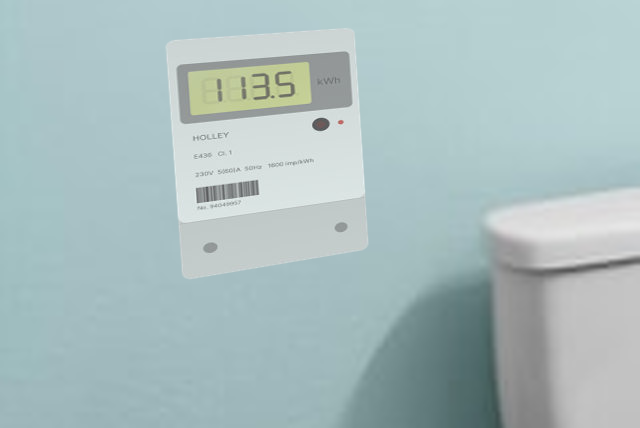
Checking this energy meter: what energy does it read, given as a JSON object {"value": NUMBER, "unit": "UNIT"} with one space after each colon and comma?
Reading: {"value": 113.5, "unit": "kWh"}
